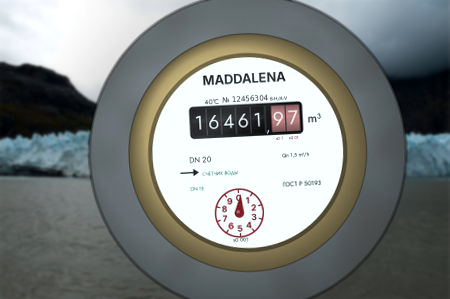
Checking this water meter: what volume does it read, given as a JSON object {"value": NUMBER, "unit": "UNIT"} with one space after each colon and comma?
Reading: {"value": 16461.970, "unit": "m³"}
